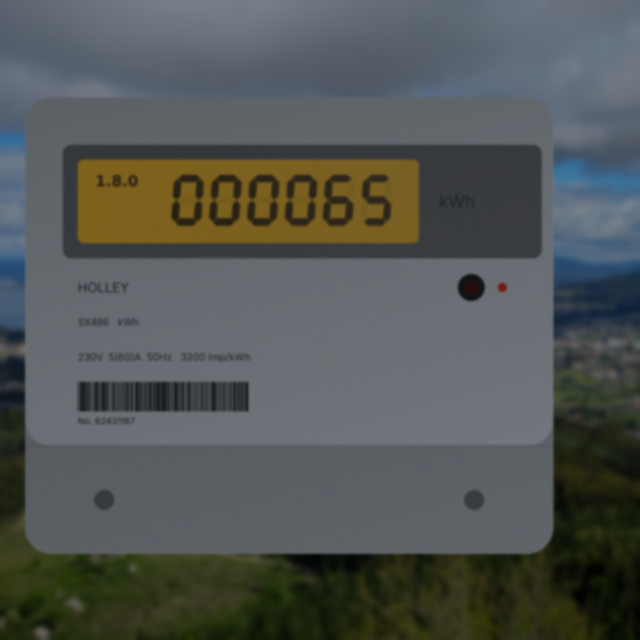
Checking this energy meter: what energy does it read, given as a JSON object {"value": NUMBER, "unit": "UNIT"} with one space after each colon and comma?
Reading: {"value": 65, "unit": "kWh"}
